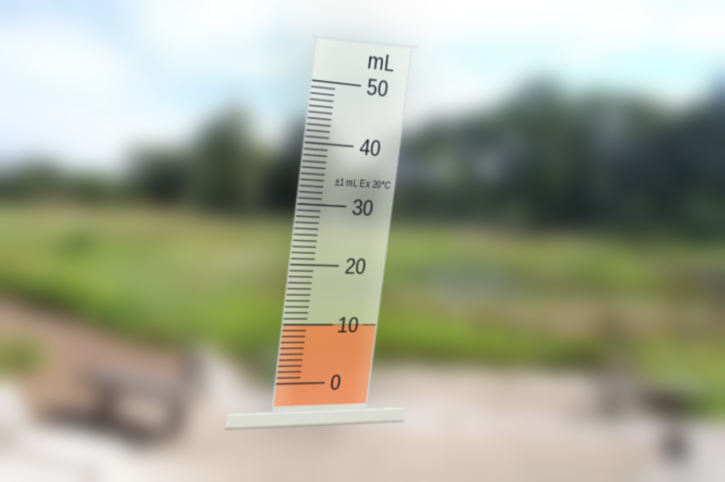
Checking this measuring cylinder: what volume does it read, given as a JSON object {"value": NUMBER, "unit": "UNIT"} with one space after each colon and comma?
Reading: {"value": 10, "unit": "mL"}
